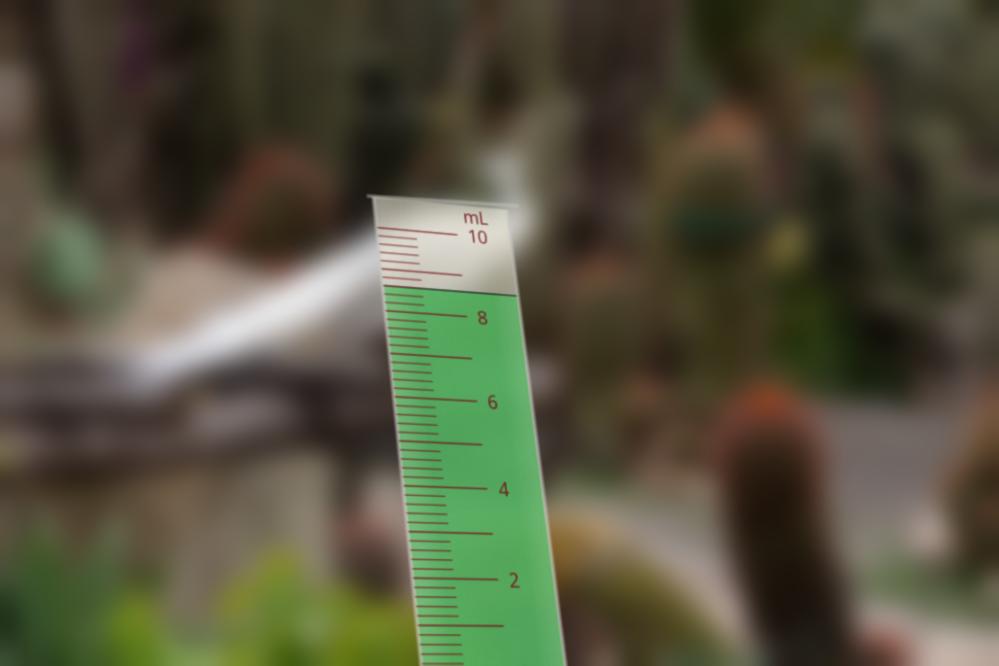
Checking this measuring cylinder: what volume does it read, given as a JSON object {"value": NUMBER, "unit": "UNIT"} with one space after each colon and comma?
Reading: {"value": 8.6, "unit": "mL"}
